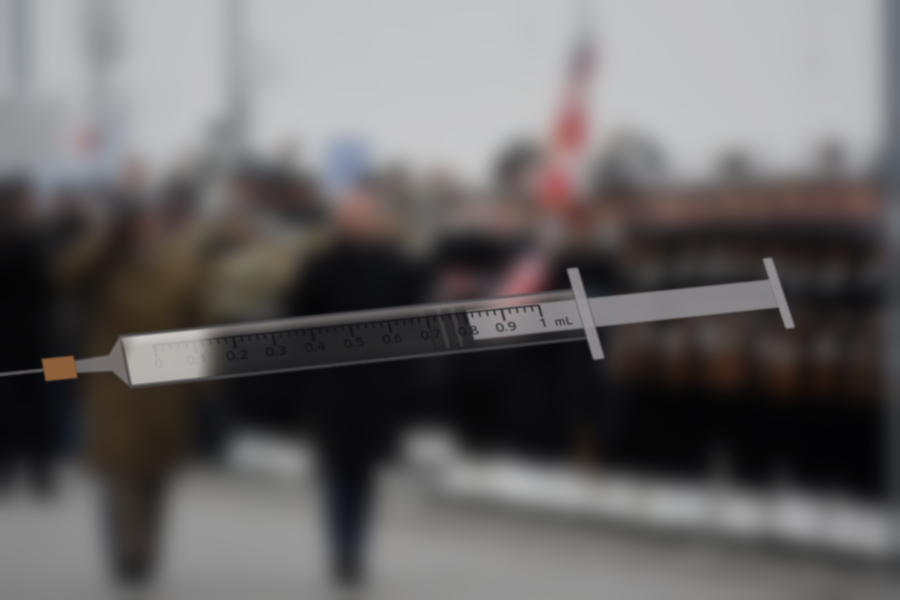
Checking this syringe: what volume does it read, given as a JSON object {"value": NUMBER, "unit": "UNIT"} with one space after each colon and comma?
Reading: {"value": 0.7, "unit": "mL"}
